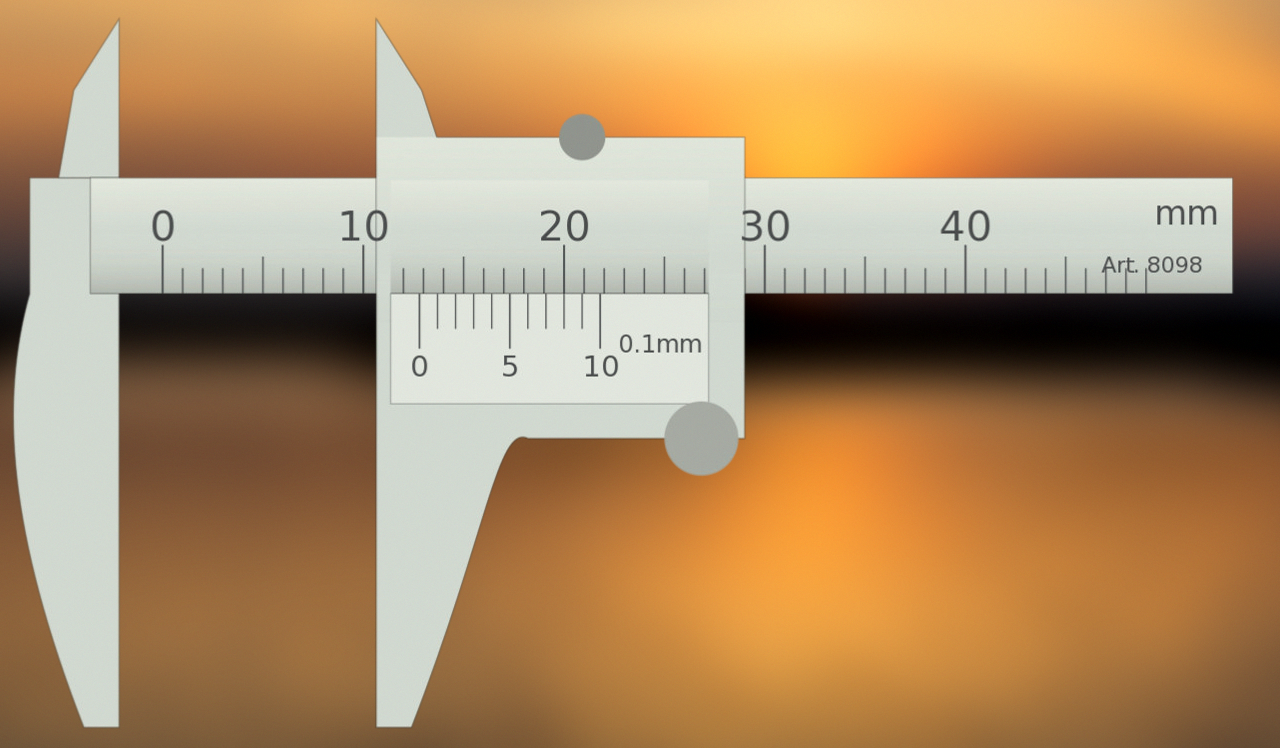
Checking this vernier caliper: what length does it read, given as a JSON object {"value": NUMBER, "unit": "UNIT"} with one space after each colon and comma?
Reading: {"value": 12.8, "unit": "mm"}
